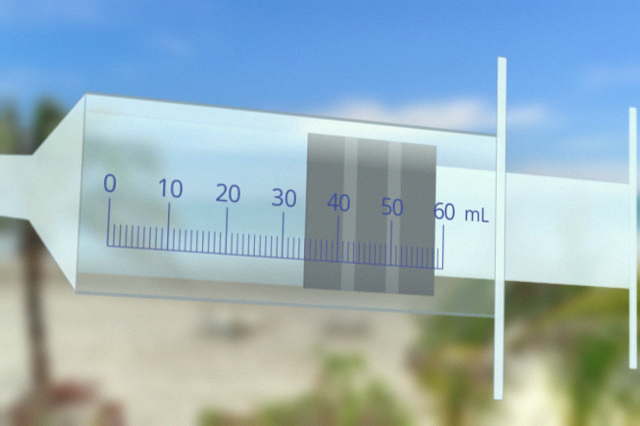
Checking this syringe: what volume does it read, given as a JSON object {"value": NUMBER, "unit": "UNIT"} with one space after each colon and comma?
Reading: {"value": 34, "unit": "mL"}
